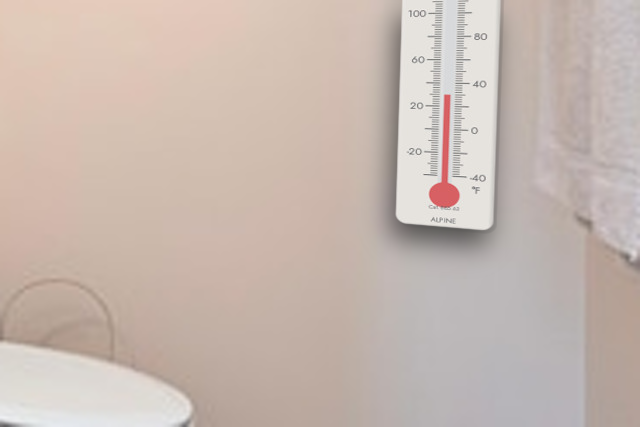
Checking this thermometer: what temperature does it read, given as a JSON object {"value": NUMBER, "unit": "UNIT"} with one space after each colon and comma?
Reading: {"value": 30, "unit": "°F"}
